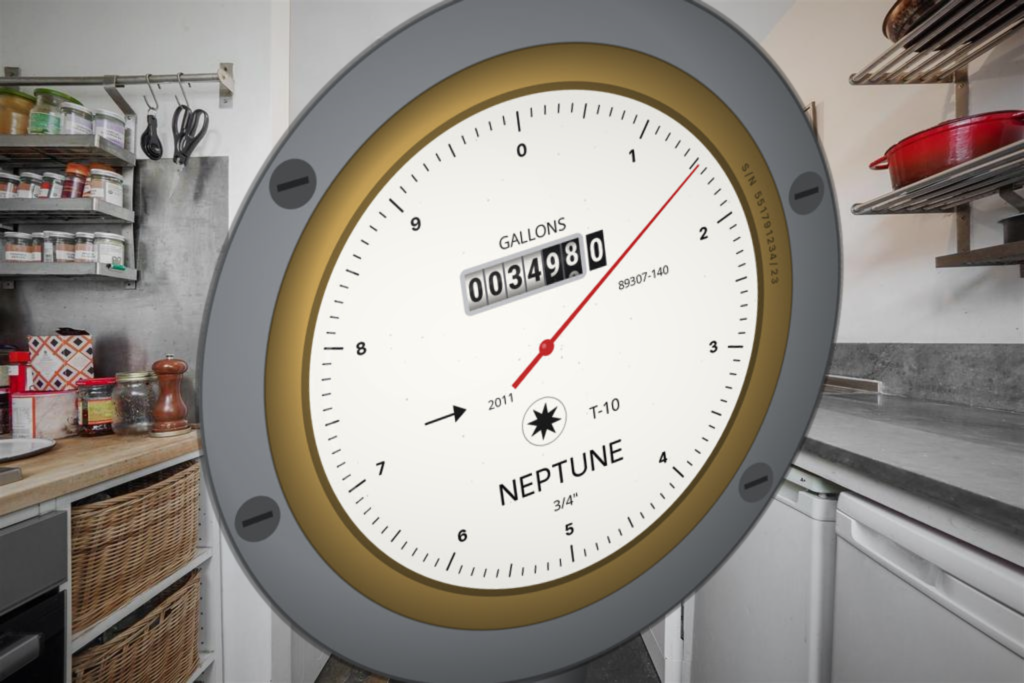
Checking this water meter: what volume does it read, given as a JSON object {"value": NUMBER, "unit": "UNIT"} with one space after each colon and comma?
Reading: {"value": 34981.5, "unit": "gal"}
